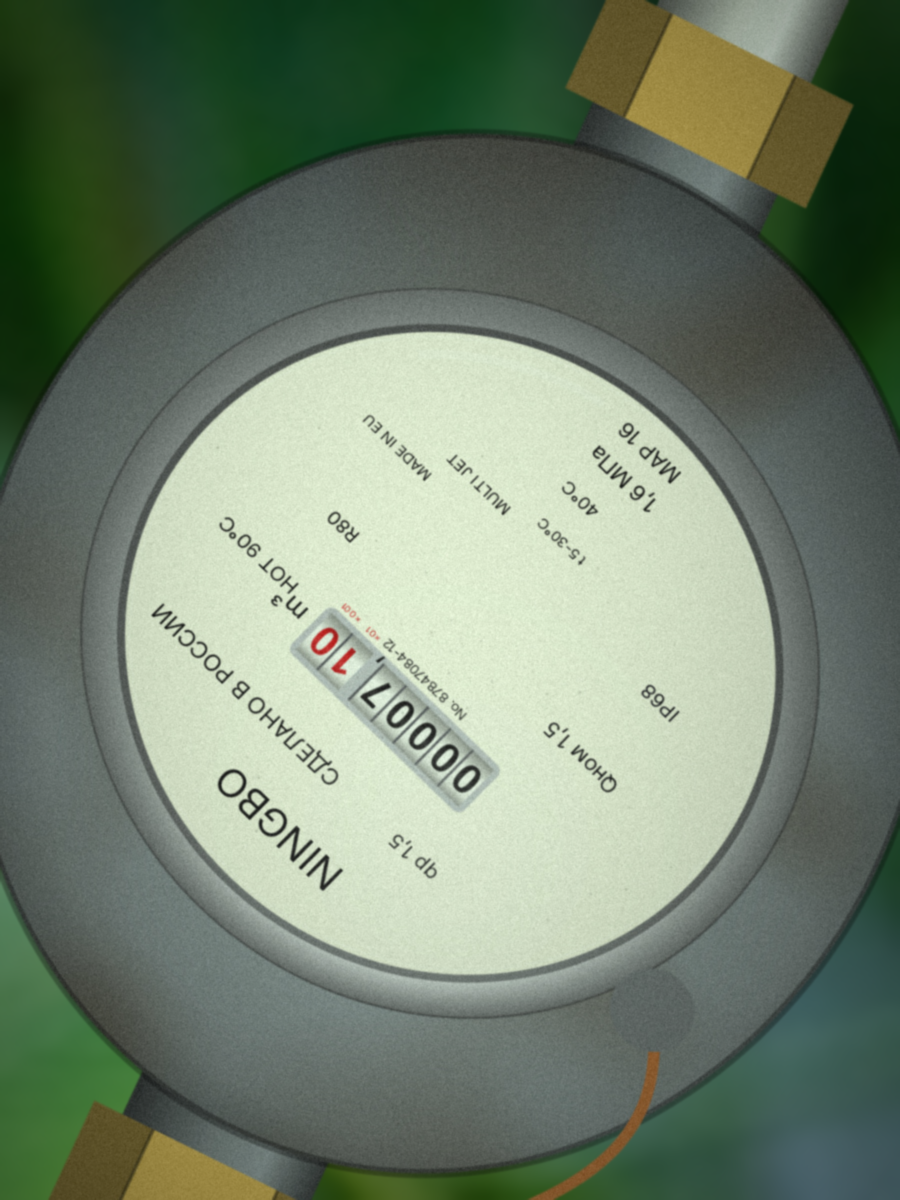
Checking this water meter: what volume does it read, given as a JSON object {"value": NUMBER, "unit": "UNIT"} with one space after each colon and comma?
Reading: {"value": 7.10, "unit": "m³"}
